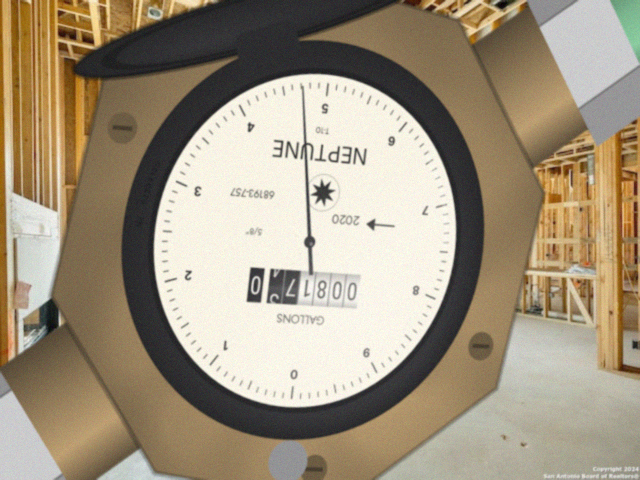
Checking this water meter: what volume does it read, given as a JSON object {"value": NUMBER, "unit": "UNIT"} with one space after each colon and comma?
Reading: {"value": 81734.7, "unit": "gal"}
